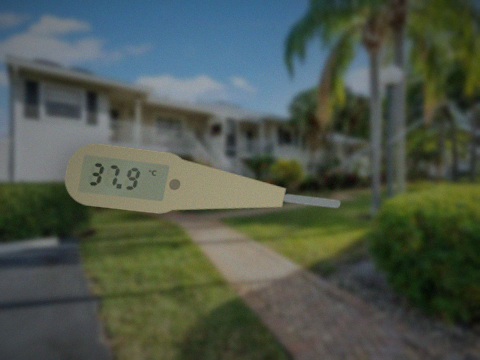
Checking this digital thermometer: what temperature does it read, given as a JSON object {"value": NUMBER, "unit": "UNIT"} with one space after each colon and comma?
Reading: {"value": 37.9, "unit": "°C"}
